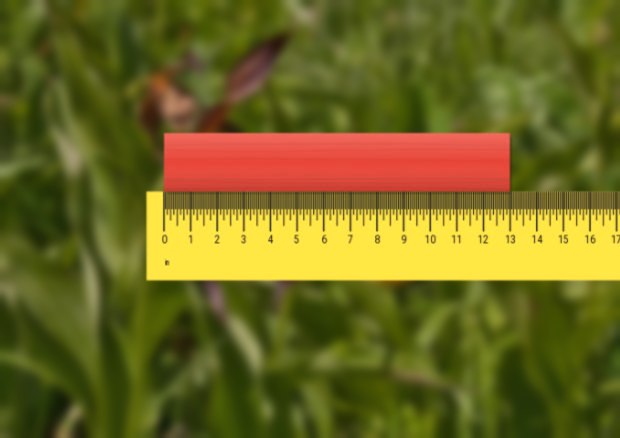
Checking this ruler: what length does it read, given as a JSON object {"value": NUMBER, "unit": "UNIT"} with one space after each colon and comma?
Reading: {"value": 13, "unit": "in"}
